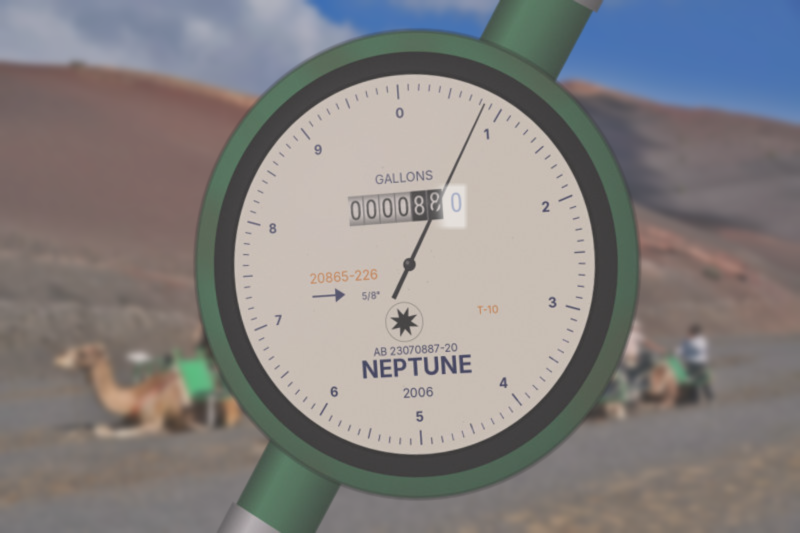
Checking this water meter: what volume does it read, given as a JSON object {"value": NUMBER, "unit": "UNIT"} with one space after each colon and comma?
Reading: {"value": 880.8, "unit": "gal"}
